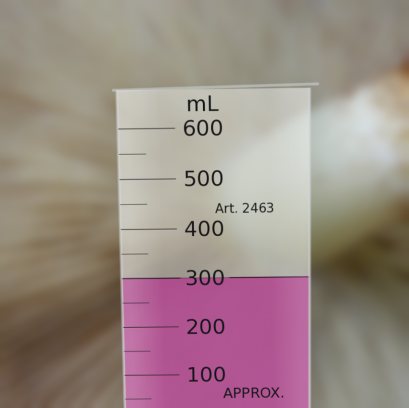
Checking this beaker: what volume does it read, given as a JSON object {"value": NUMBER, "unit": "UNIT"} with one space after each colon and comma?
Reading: {"value": 300, "unit": "mL"}
